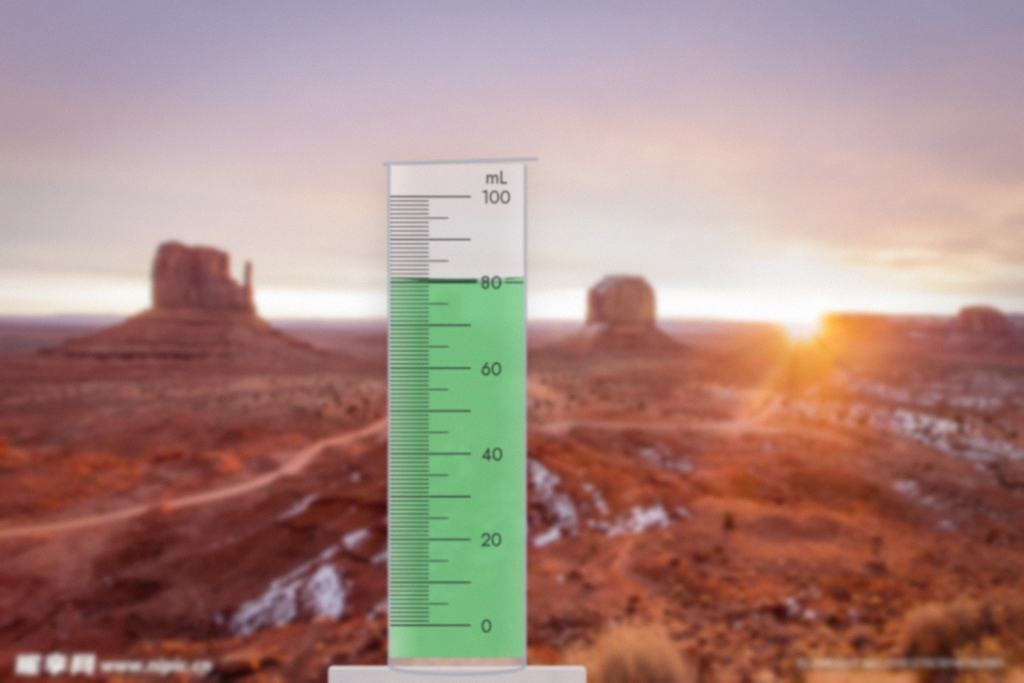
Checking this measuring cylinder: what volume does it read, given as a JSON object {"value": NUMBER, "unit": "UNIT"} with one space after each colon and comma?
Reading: {"value": 80, "unit": "mL"}
